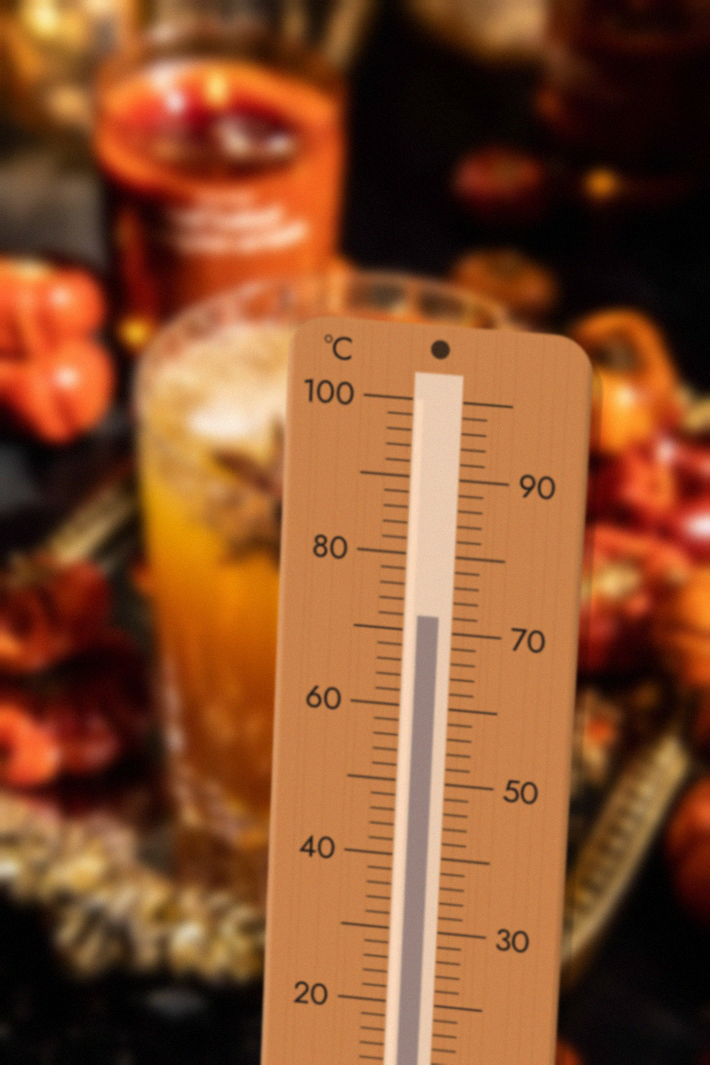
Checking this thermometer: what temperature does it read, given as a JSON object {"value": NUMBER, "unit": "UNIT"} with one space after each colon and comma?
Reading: {"value": 72, "unit": "°C"}
